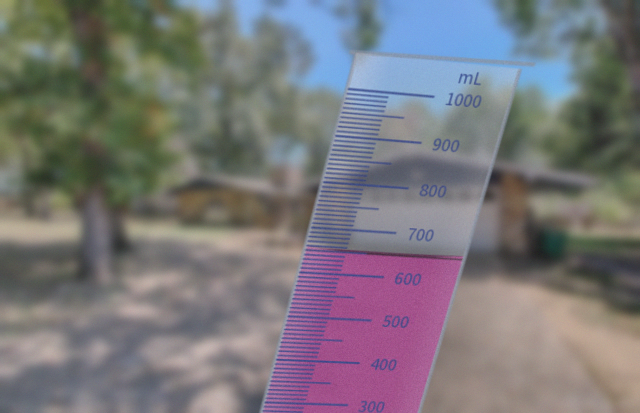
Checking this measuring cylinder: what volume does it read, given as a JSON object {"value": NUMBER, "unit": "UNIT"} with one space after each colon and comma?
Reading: {"value": 650, "unit": "mL"}
